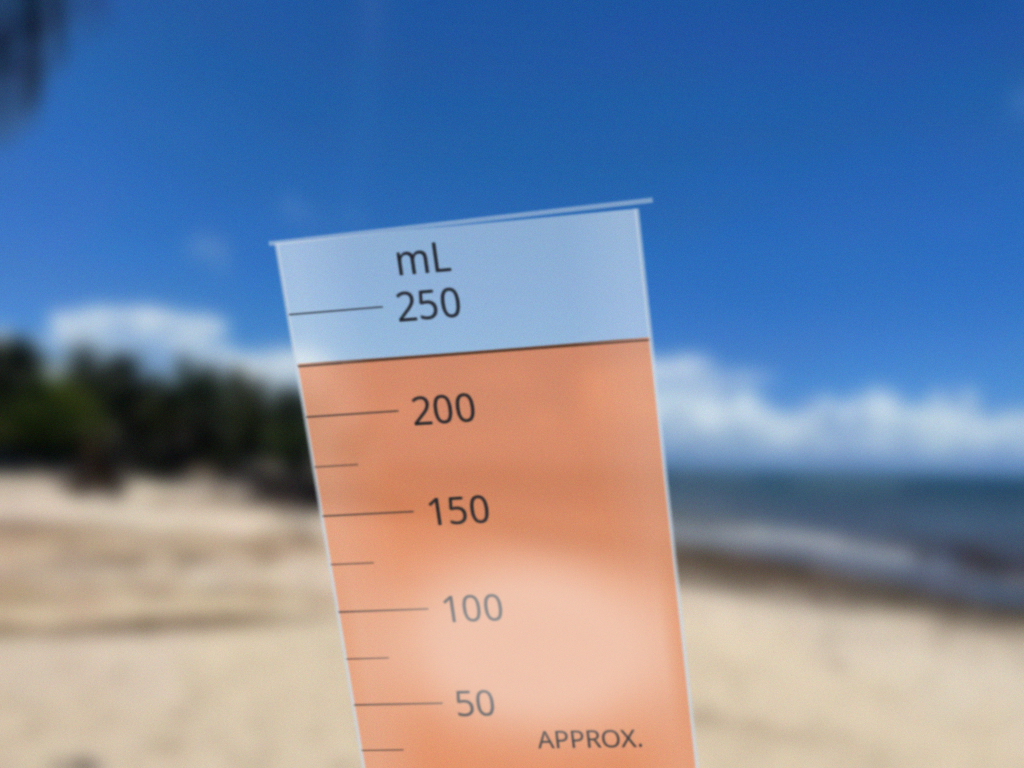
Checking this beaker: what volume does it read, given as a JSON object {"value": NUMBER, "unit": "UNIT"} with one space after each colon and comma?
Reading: {"value": 225, "unit": "mL"}
